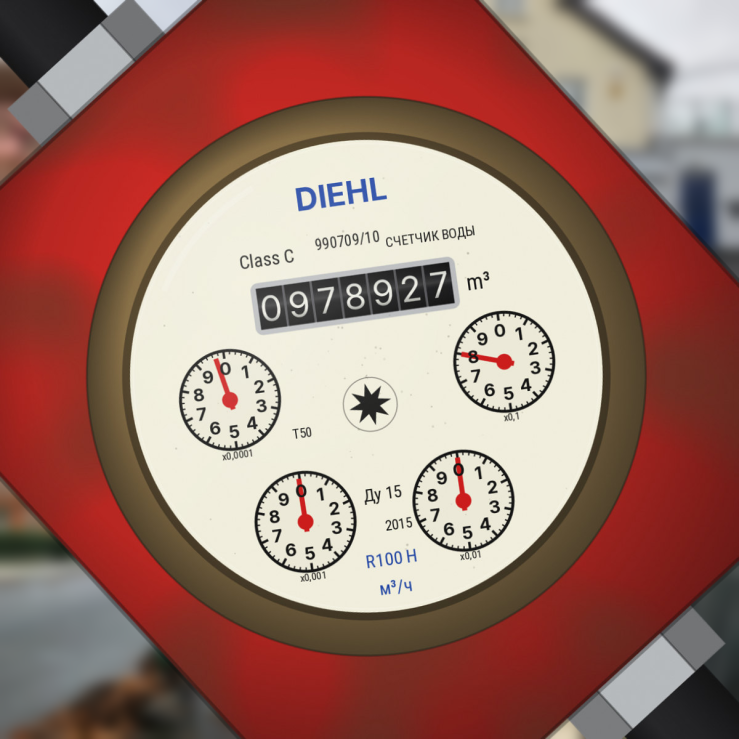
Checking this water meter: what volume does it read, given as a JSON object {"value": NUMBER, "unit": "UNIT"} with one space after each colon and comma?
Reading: {"value": 978927.7999, "unit": "m³"}
